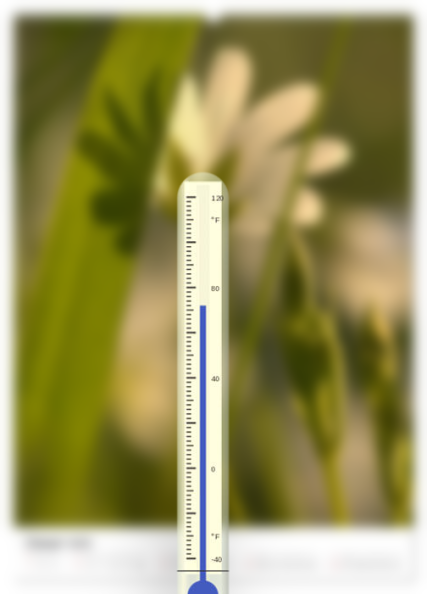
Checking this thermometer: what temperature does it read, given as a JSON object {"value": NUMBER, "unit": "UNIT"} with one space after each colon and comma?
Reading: {"value": 72, "unit": "°F"}
